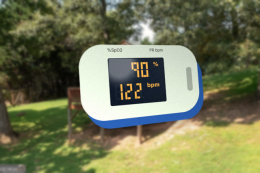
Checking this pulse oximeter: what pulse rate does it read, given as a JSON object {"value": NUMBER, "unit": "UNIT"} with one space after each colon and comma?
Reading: {"value": 122, "unit": "bpm"}
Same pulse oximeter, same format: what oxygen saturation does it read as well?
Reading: {"value": 90, "unit": "%"}
